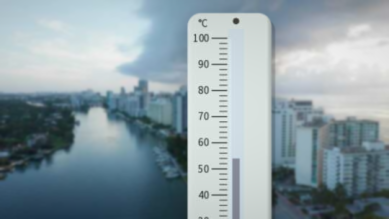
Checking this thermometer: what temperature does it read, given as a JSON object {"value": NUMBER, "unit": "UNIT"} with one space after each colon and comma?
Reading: {"value": 54, "unit": "°C"}
